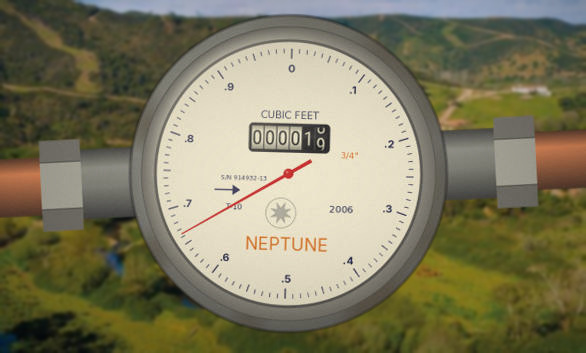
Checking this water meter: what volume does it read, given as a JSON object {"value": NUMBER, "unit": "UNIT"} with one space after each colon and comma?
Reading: {"value": 18.66, "unit": "ft³"}
